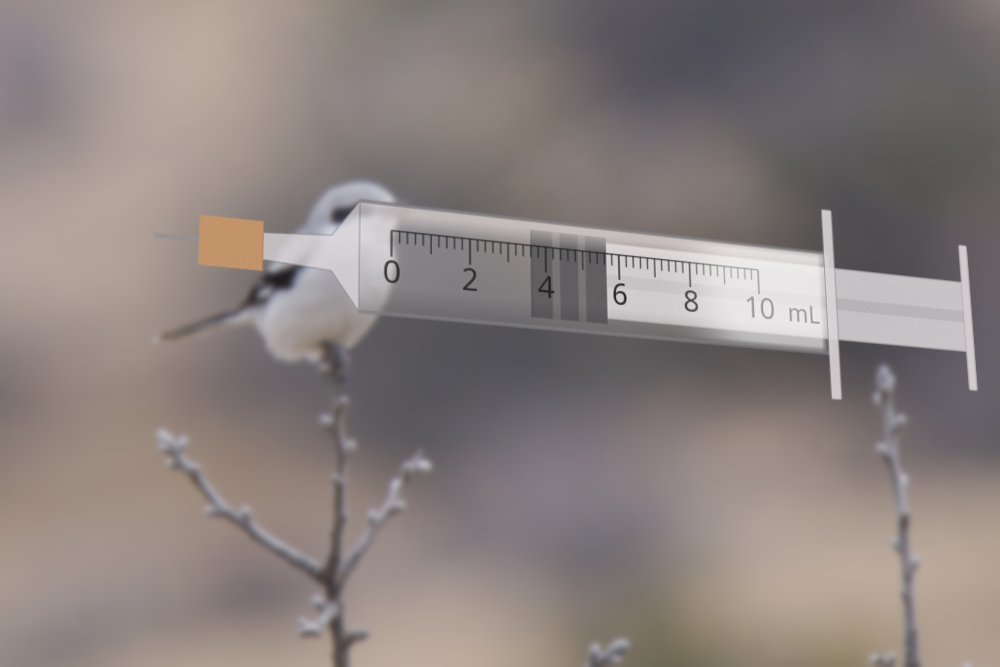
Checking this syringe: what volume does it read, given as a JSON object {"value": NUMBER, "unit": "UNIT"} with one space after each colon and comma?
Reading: {"value": 3.6, "unit": "mL"}
